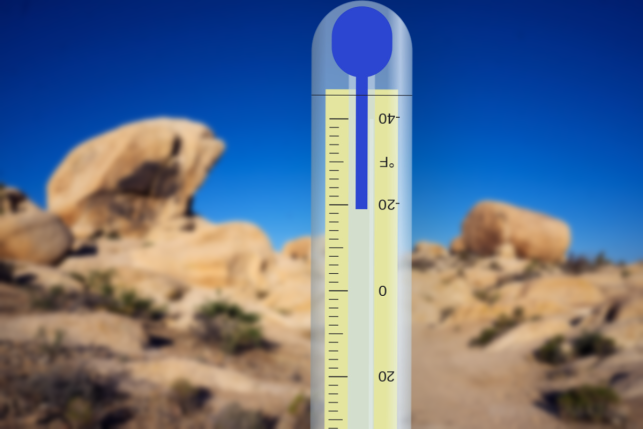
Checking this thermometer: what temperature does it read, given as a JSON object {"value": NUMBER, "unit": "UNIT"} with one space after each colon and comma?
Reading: {"value": -19, "unit": "°F"}
